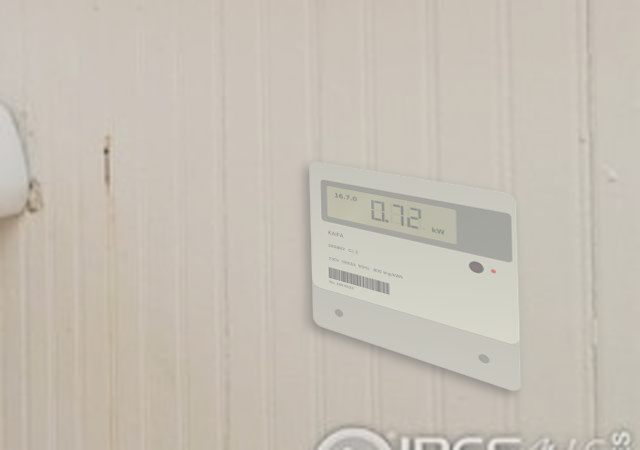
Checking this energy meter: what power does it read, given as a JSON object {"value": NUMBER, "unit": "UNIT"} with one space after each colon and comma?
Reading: {"value": 0.72, "unit": "kW"}
